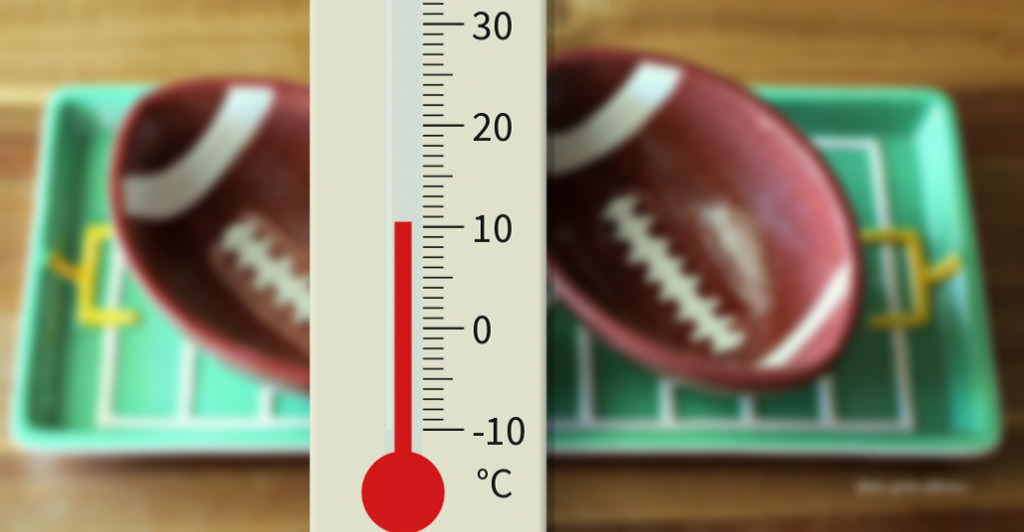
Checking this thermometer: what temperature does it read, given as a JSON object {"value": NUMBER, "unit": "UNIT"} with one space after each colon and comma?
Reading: {"value": 10.5, "unit": "°C"}
